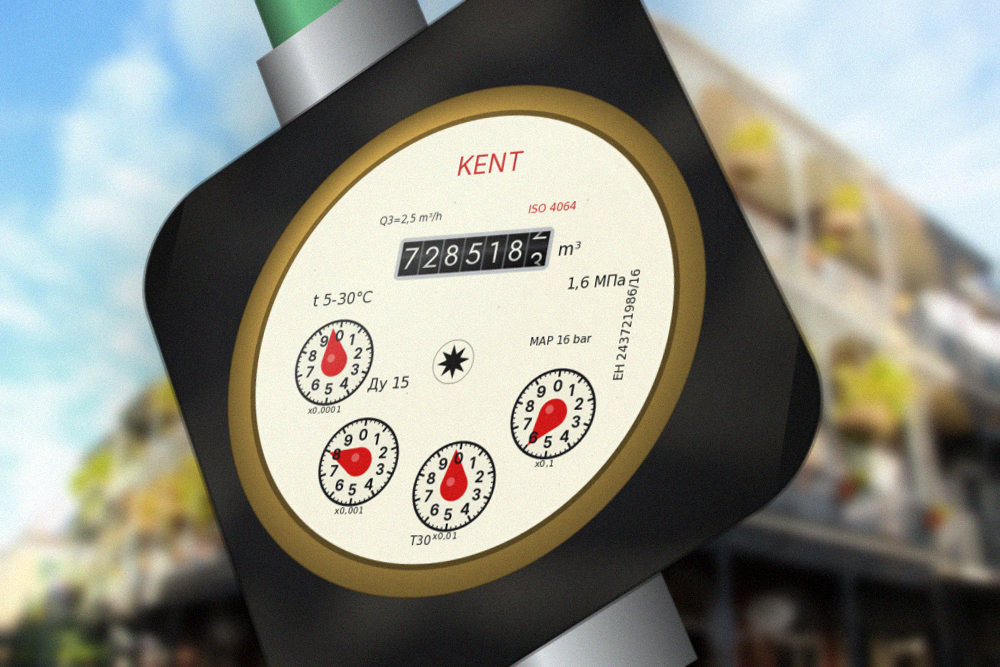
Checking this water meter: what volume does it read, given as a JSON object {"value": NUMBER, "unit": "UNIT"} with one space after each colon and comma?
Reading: {"value": 7285182.5979, "unit": "m³"}
